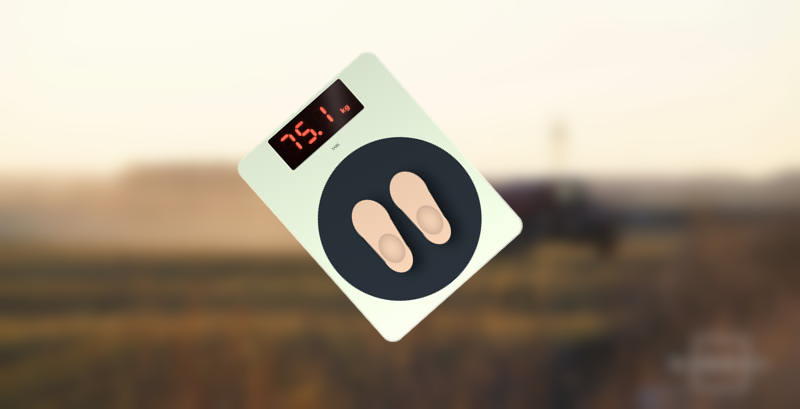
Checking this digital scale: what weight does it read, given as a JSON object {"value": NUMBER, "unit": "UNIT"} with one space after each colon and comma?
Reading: {"value": 75.1, "unit": "kg"}
